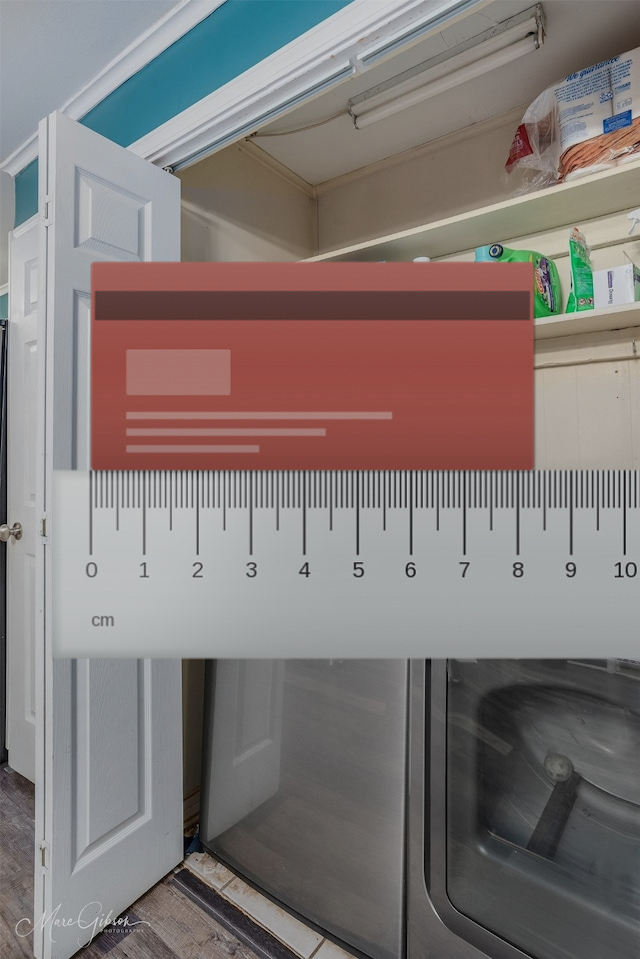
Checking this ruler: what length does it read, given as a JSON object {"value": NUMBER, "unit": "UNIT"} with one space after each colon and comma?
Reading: {"value": 8.3, "unit": "cm"}
